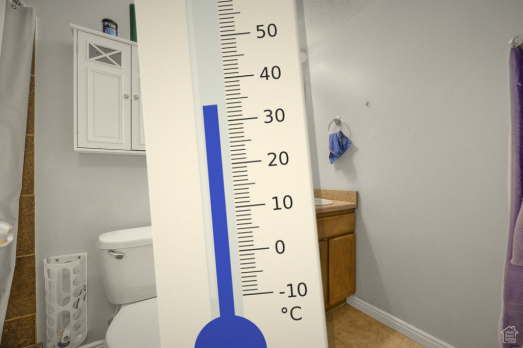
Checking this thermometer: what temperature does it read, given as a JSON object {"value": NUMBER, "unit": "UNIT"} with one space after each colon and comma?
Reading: {"value": 34, "unit": "°C"}
